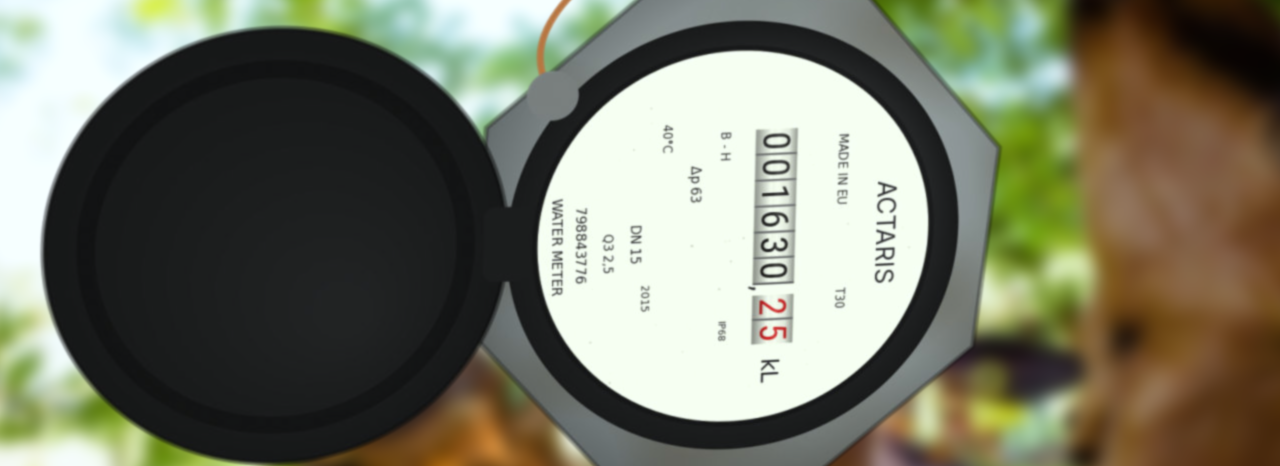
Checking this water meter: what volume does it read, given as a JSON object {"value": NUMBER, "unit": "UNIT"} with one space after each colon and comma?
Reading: {"value": 1630.25, "unit": "kL"}
